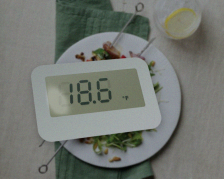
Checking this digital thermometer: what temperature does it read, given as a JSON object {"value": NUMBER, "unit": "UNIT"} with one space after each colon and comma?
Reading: {"value": 18.6, "unit": "°F"}
